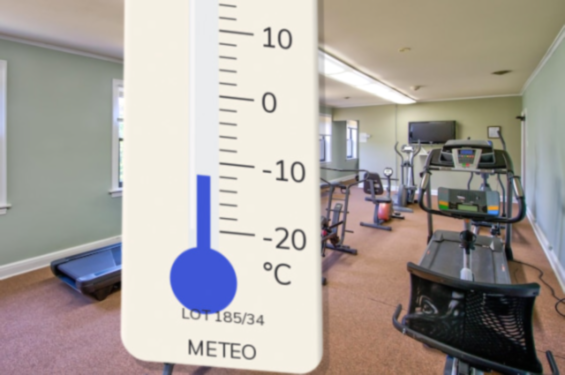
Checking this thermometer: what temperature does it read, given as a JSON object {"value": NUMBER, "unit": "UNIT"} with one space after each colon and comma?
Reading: {"value": -12, "unit": "°C"}
